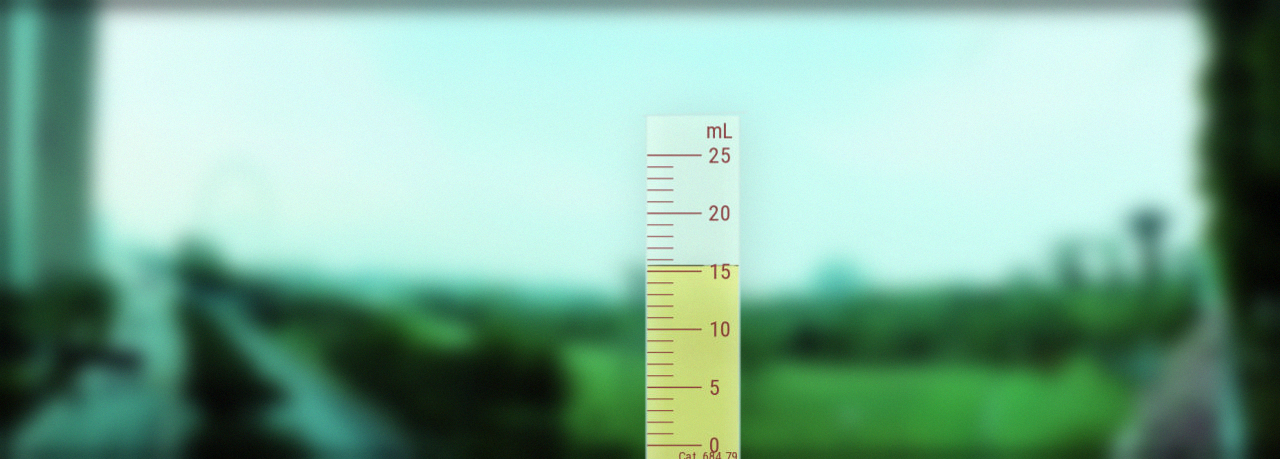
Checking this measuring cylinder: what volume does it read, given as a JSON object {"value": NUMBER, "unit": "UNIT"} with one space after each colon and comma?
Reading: {"value": 15.5, "unit": "mL"}
